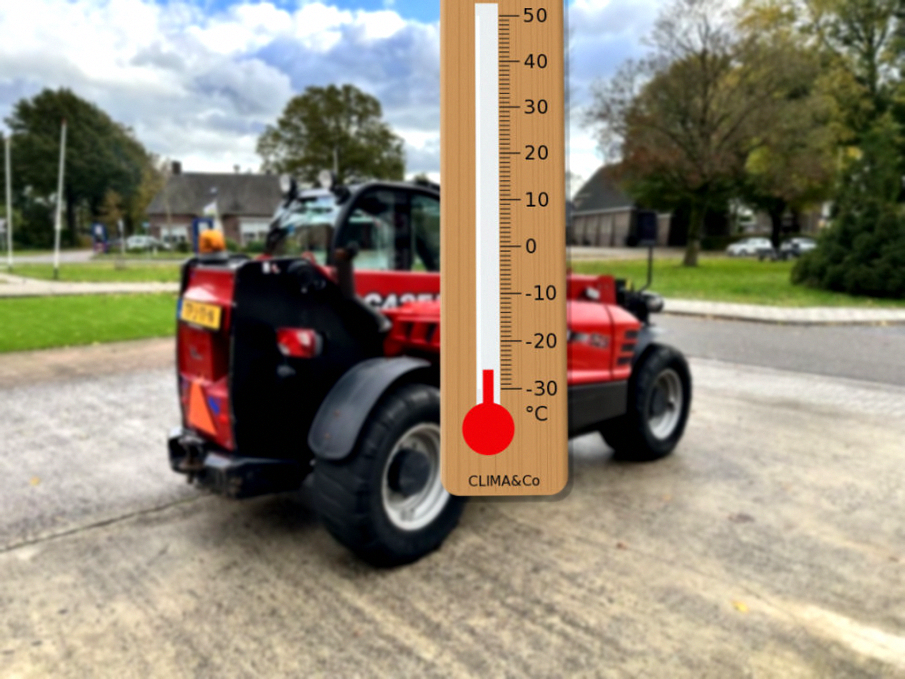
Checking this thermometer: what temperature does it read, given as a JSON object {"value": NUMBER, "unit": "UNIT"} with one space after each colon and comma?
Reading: {"value": -26, "unit": "°C"}
